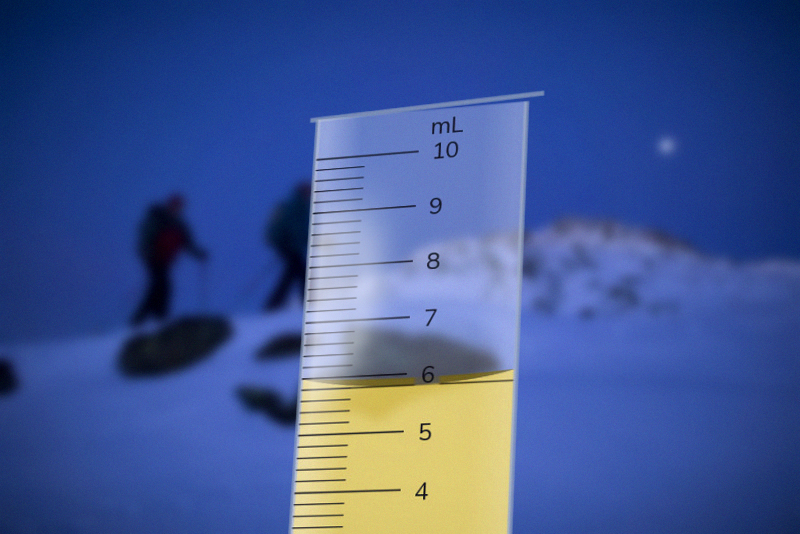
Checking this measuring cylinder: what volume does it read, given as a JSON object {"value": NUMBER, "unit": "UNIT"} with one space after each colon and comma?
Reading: {"value": 5.8, "unit": "mL"}
